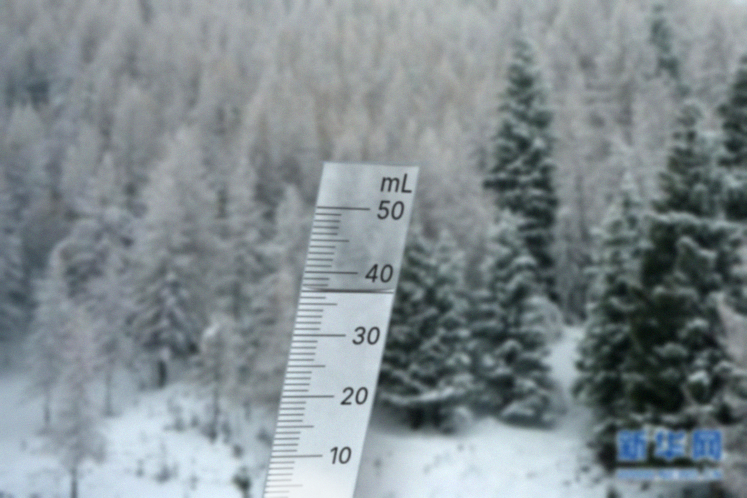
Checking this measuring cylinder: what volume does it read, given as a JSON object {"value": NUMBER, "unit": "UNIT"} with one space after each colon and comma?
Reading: {"value": 37, "unit": "mL"}
